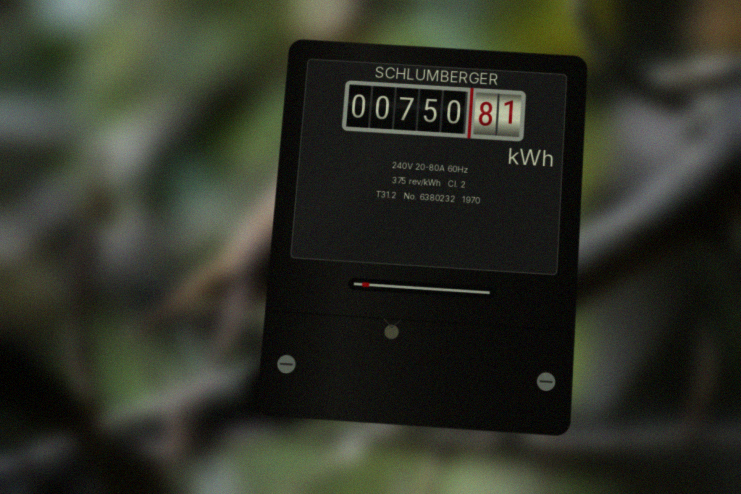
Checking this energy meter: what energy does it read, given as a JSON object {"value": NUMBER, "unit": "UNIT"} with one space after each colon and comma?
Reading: {"value": 750.81, "unit": "kWh"}
